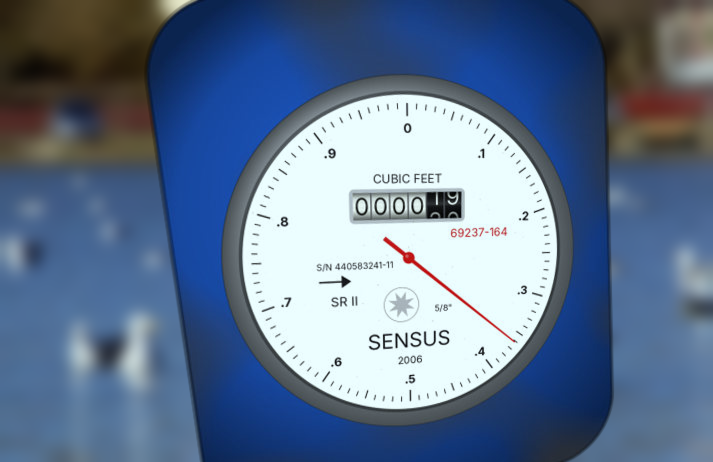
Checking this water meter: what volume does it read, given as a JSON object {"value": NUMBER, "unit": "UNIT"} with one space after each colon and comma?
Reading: {"value": 19.36, "unit": "ft³"}
